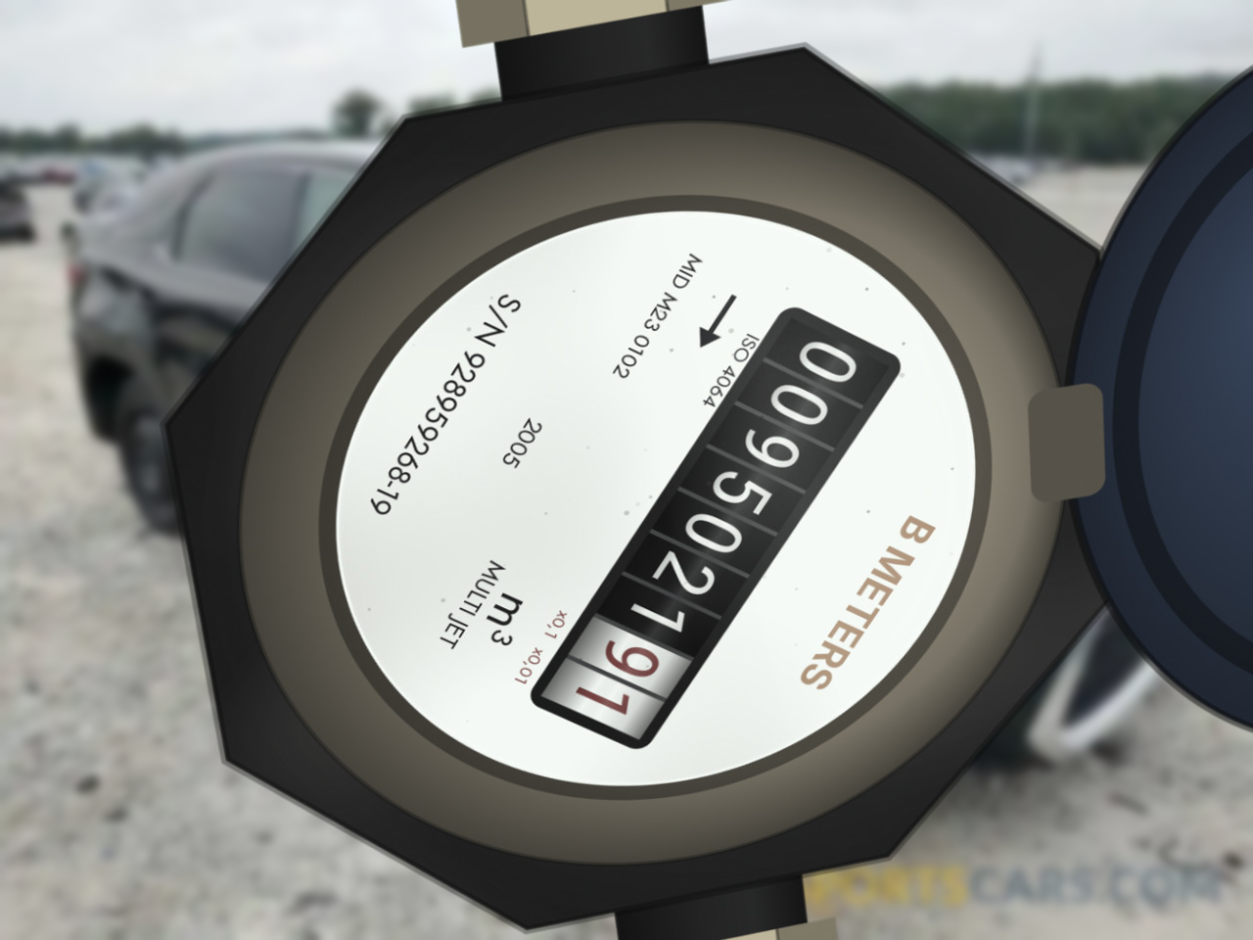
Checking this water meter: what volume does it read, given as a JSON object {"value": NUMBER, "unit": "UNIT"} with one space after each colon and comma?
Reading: {"value": 95021.91, "unit": "m³"}
